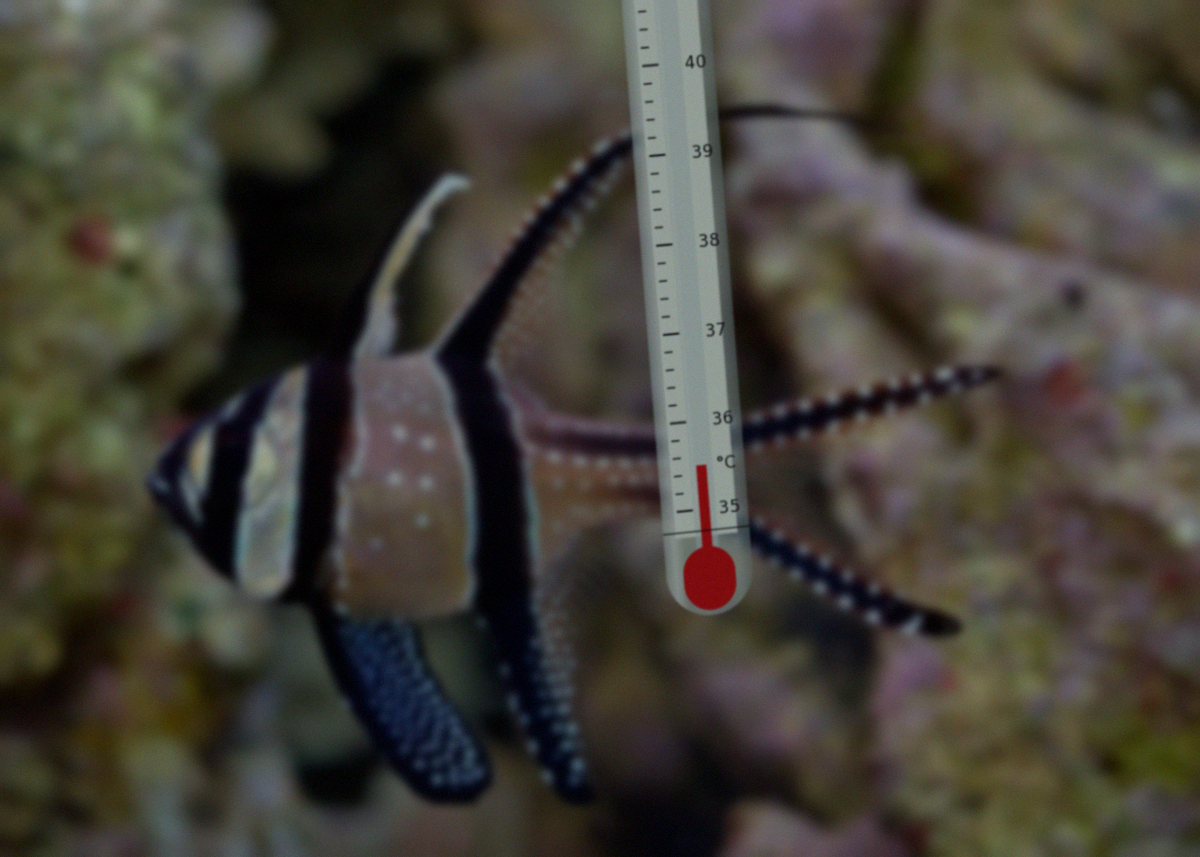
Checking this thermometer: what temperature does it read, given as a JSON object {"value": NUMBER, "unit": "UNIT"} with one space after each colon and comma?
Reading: {"value": 35.5, "unit": "°C"}
